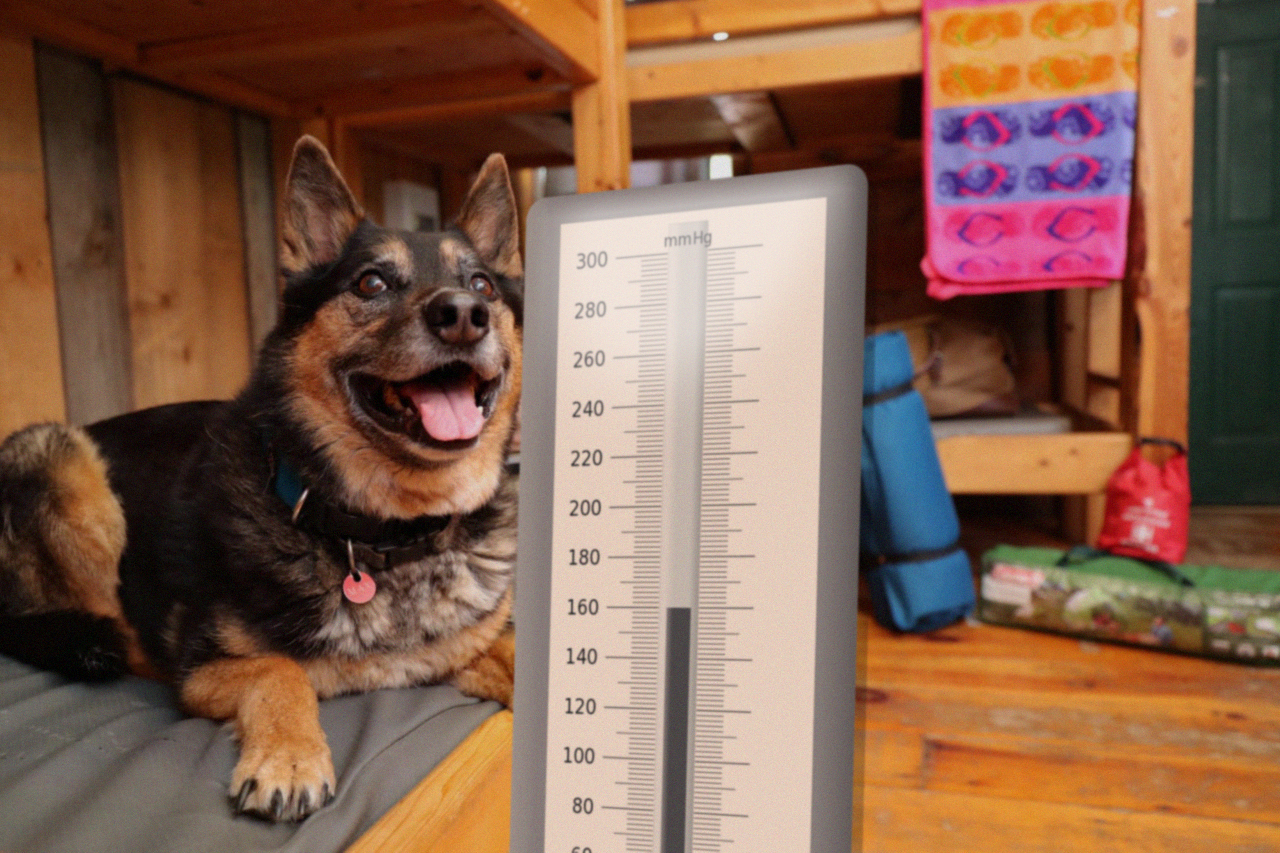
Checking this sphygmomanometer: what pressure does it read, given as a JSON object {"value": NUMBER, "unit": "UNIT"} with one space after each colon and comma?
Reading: {"value": 160, "unit": "mmHg"}
